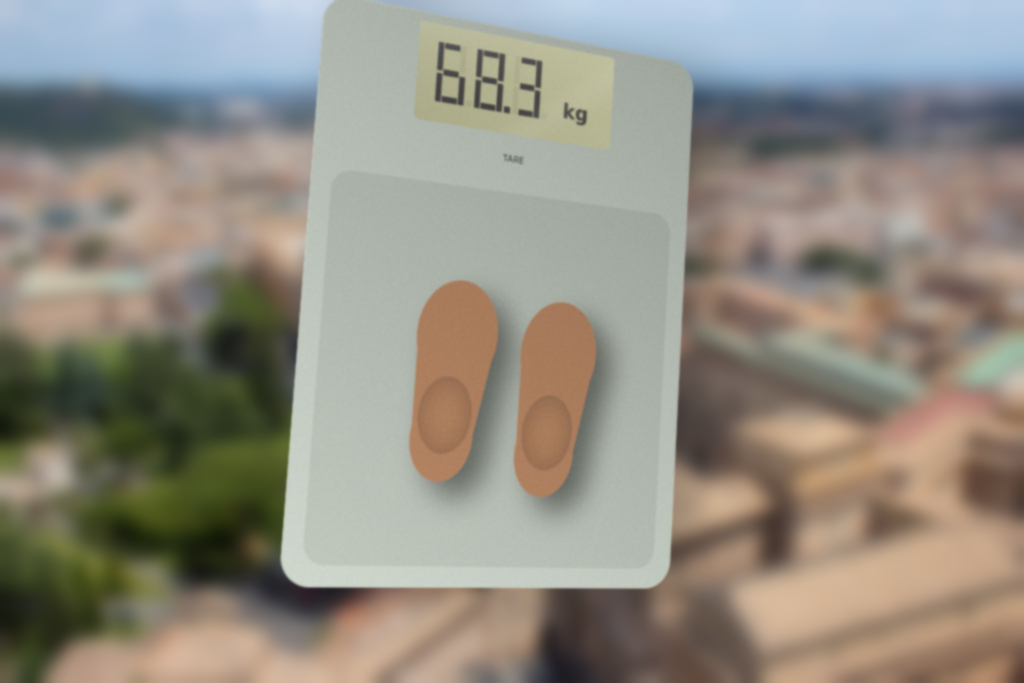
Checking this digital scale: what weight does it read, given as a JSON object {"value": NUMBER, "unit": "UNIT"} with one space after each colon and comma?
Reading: {"value": 68.3, "unit": "kg"}
